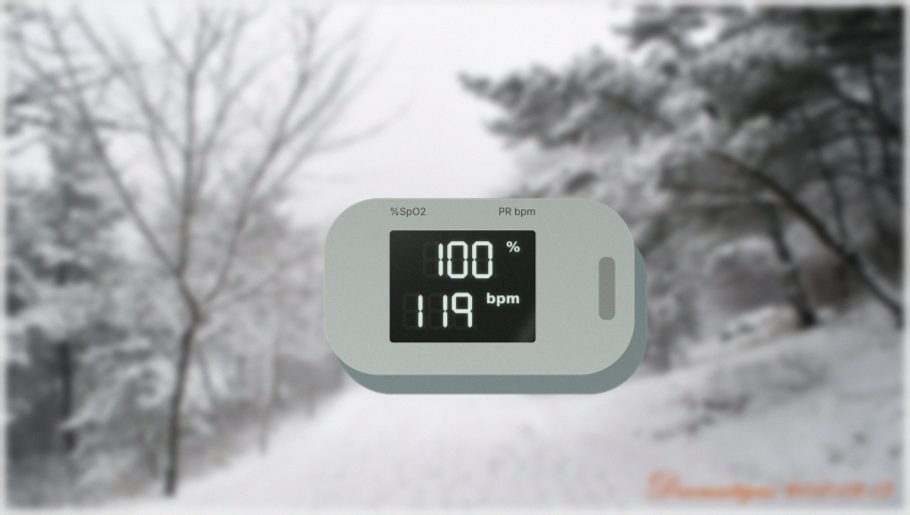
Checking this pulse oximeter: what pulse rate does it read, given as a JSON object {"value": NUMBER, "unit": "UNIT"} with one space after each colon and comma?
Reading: {"value": 119, "unit": "bpm"}
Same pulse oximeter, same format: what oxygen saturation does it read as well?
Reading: {"value": 100, "unit": "%"}
